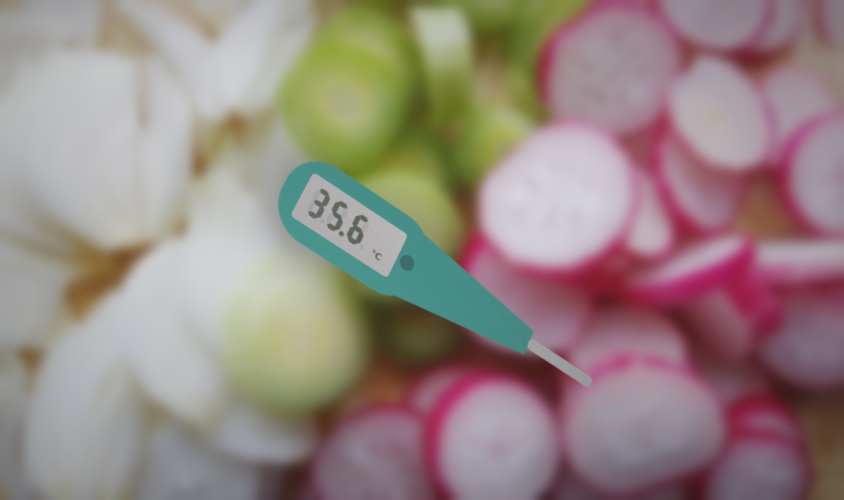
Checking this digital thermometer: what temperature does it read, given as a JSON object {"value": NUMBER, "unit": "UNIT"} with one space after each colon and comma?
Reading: {"value": 35.6, "unit": "°C"}
